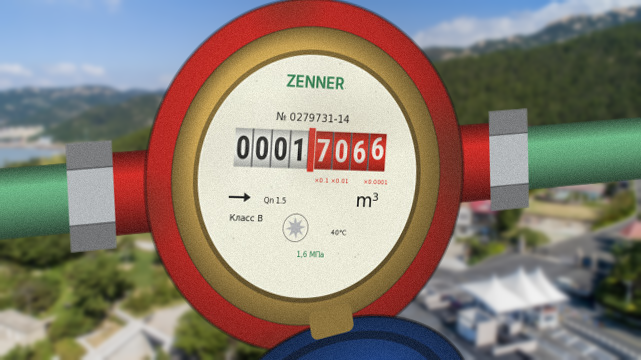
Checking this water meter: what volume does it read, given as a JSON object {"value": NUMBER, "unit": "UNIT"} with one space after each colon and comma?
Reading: {"value": 1.7066, "unit": "m³"}
